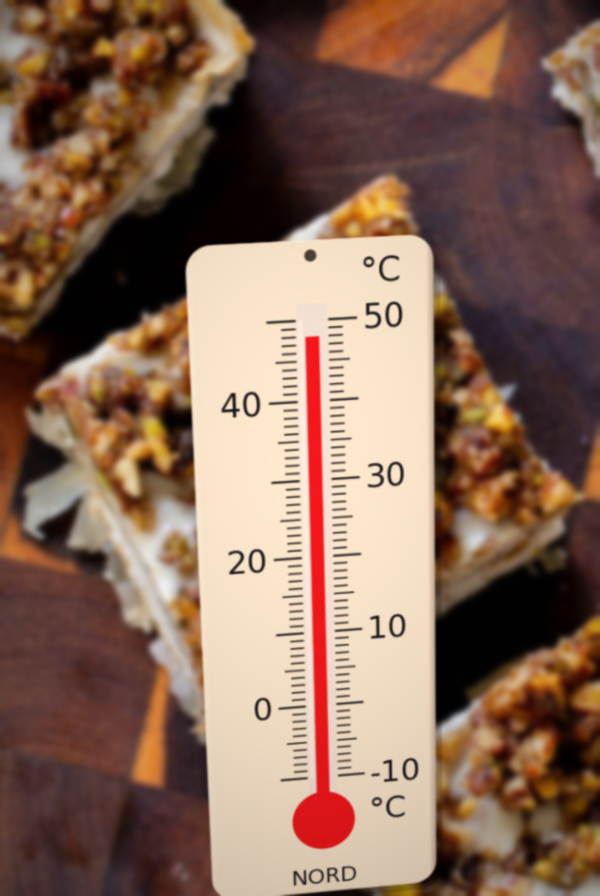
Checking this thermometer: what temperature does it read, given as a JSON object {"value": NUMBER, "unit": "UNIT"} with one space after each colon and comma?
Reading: {"value": 48, "unit": "°C"}
